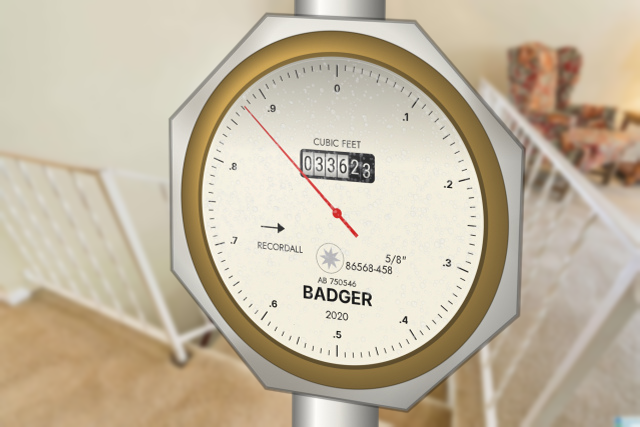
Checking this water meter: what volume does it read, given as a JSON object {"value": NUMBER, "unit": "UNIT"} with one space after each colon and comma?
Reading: {"value": 33622.87, "unit": "ft³"}
